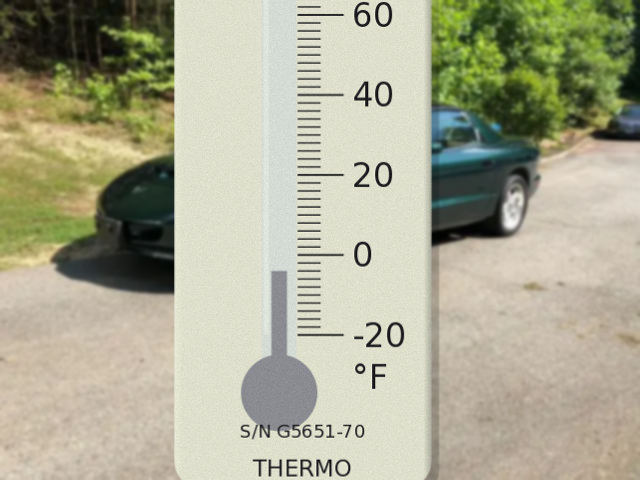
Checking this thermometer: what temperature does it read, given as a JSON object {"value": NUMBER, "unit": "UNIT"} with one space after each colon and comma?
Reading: {"value": -4, "unit": "°F"}
